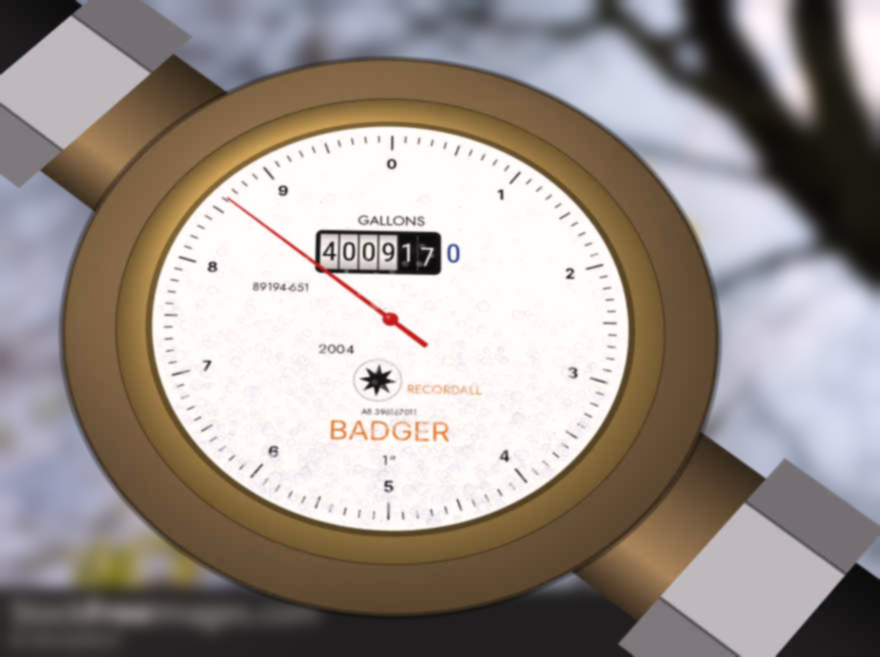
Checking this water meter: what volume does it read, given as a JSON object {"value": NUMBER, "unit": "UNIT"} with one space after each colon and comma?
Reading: {"value": 4009168.6, "unit": "gal"}
